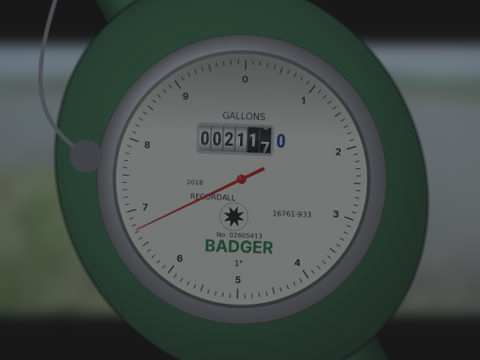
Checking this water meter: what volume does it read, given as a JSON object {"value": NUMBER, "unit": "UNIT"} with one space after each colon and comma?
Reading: {"value": 21166.7, "unit": "gal"}
